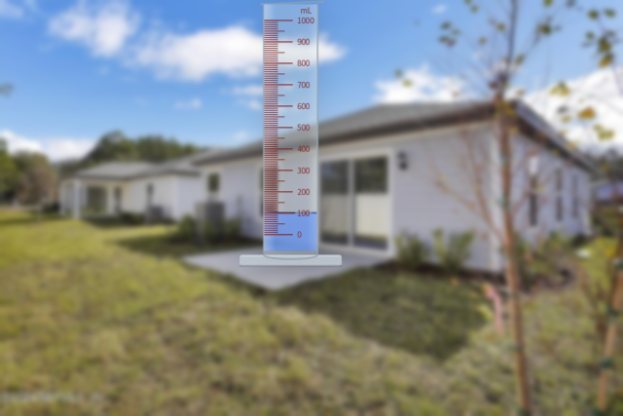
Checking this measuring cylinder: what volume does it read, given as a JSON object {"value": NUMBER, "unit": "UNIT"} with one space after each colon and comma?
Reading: {"value": 100, "unit": "mL"}
